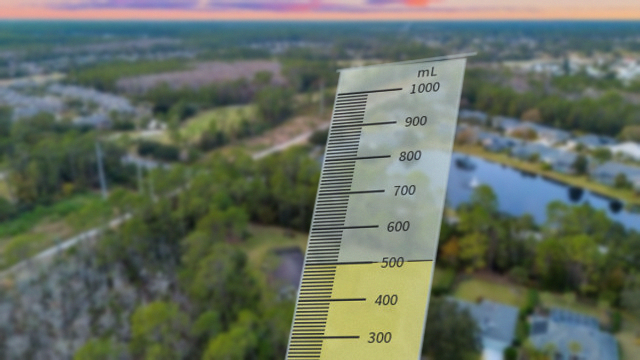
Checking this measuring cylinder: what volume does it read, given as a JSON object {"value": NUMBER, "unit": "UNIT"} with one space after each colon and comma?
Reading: {"value": 500, "unit": "mL"}
